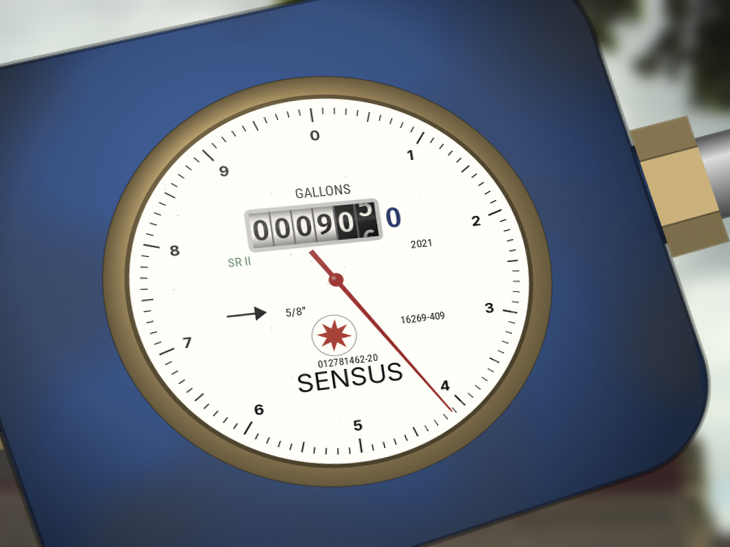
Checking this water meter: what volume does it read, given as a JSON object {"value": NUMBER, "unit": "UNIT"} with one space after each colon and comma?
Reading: {"value": 9054.1, "unit": "gal"}
